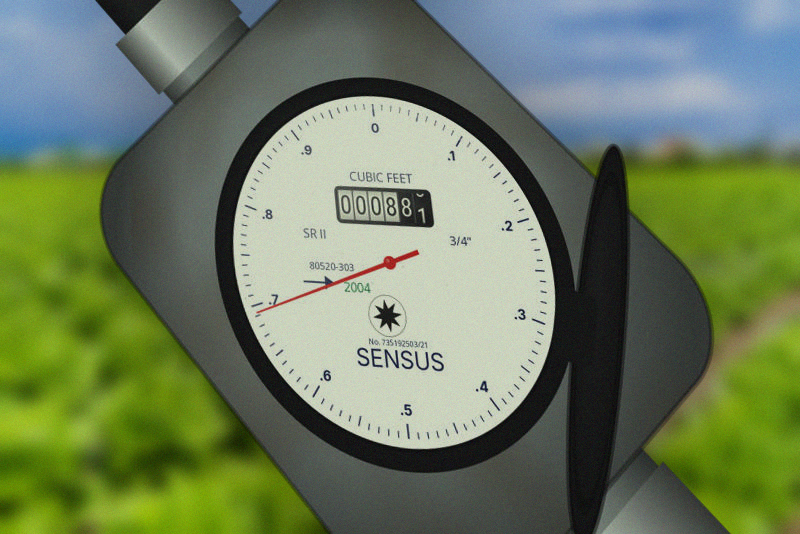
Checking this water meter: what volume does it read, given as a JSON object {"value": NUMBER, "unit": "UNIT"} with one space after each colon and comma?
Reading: {"value": 880.69, "unit": "ft³"}
